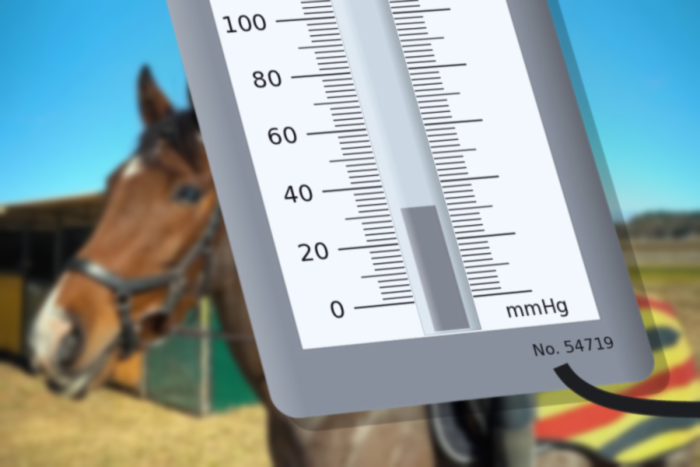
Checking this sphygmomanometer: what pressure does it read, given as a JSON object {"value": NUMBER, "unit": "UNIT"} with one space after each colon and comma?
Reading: {"value": 32, "unit": "mmHg"}
